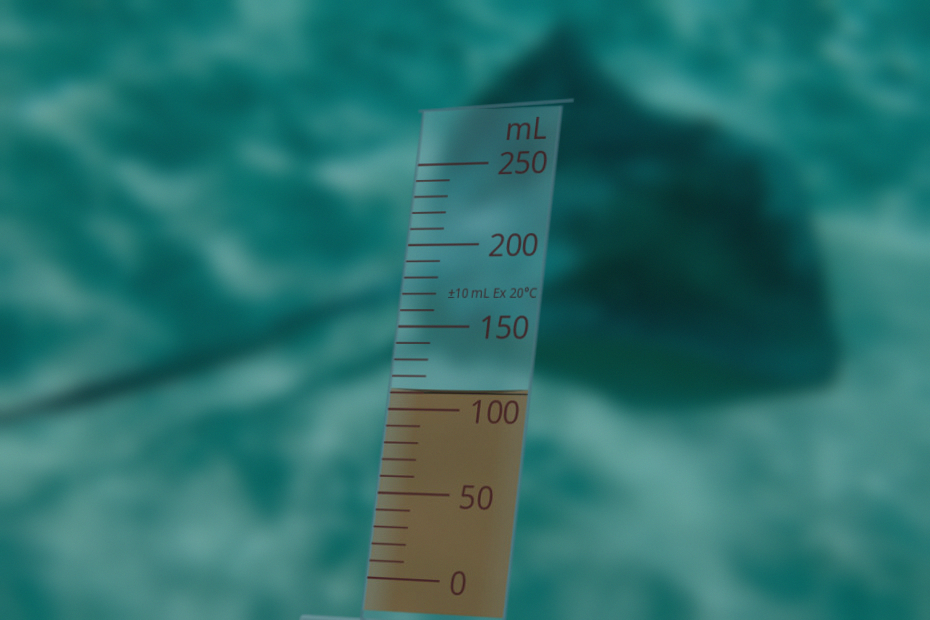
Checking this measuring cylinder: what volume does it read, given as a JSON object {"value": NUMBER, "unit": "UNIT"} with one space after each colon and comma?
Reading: {"value": 110, "unit": "mL"}
